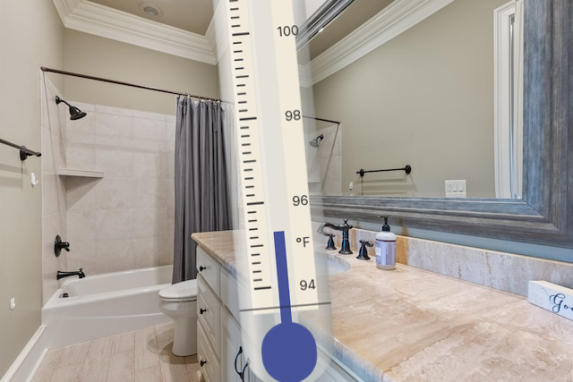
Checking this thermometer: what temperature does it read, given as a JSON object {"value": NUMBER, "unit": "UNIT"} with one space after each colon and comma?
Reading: {"value": 95.3, "unit": "°F"}
